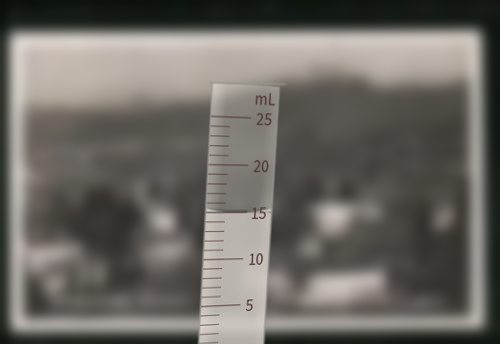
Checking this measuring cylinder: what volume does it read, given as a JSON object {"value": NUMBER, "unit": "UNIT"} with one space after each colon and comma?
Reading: {"value": 15, "unit": "mL"}
